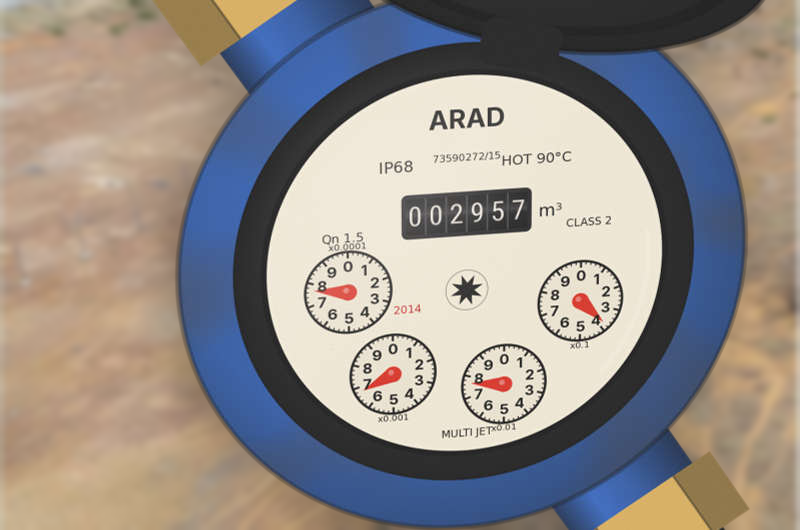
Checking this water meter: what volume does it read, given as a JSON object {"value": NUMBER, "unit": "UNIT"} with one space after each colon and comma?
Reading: {"value": 2957.3767, "unit": "m³"}
